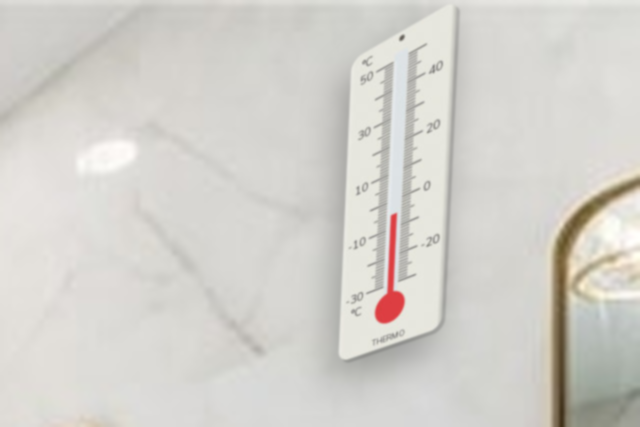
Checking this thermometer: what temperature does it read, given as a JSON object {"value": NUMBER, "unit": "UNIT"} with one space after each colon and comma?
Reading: {"value": -5, "unit": "°C"}
